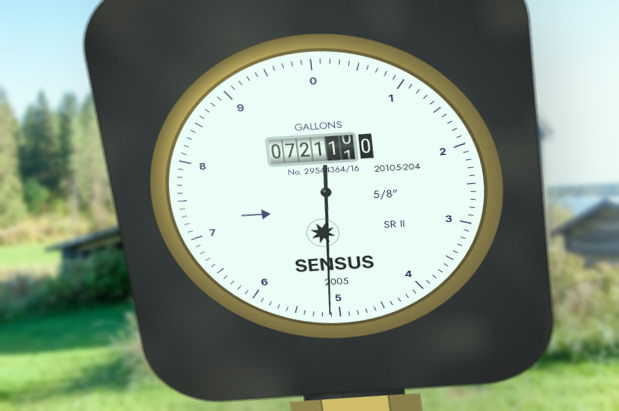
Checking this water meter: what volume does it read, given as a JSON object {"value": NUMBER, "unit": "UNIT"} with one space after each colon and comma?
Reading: {"value": 721105.1, "unit": "gal"}
